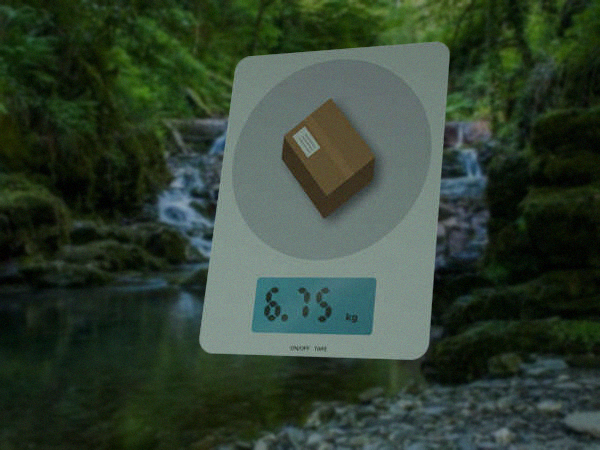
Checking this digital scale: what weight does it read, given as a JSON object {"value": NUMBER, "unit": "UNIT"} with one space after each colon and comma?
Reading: {"value": 6.75, "unit": "kg"}
